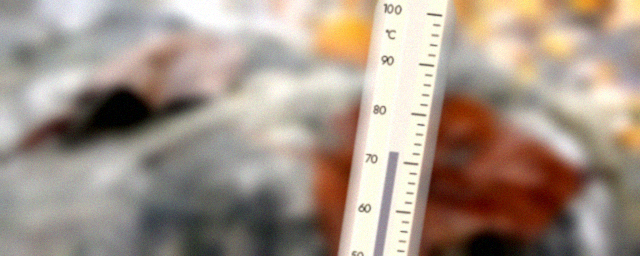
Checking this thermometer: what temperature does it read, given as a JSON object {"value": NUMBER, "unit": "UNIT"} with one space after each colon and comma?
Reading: {"value": 72, "unit": "°C"}
